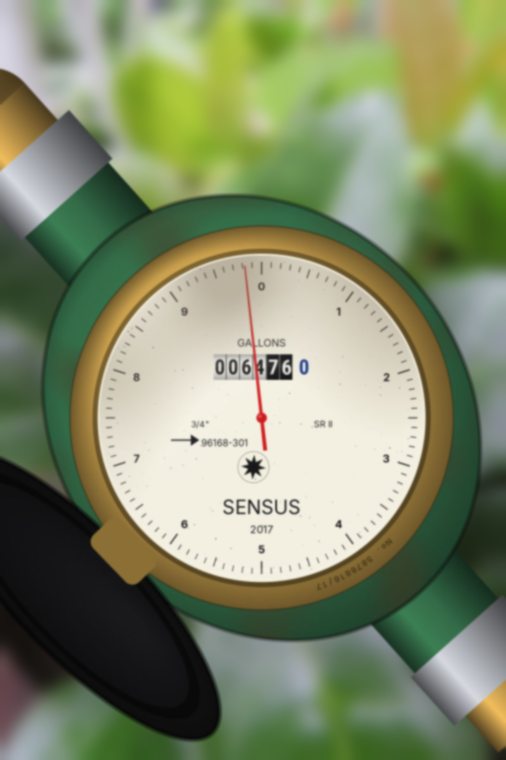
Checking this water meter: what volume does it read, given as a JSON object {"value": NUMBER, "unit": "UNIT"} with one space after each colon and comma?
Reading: {"value": 64759.8, "unit": "gal"}
